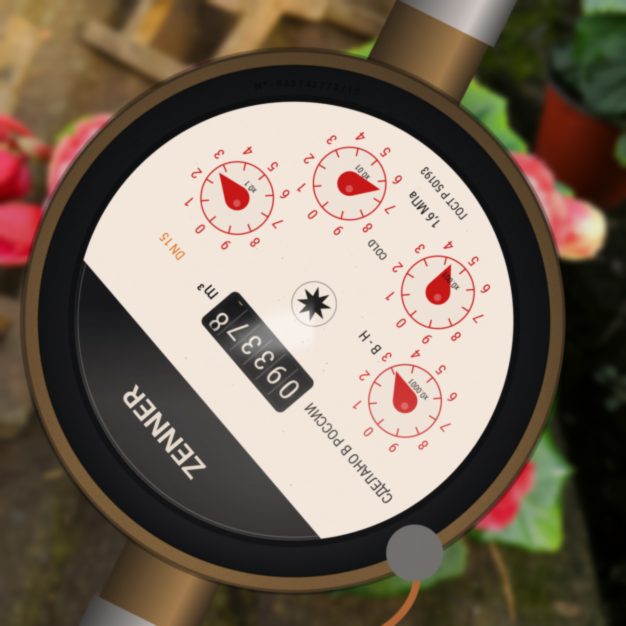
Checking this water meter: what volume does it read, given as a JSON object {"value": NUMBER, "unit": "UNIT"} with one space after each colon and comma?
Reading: {"value": 93378.2643, "unit": "m³"}
